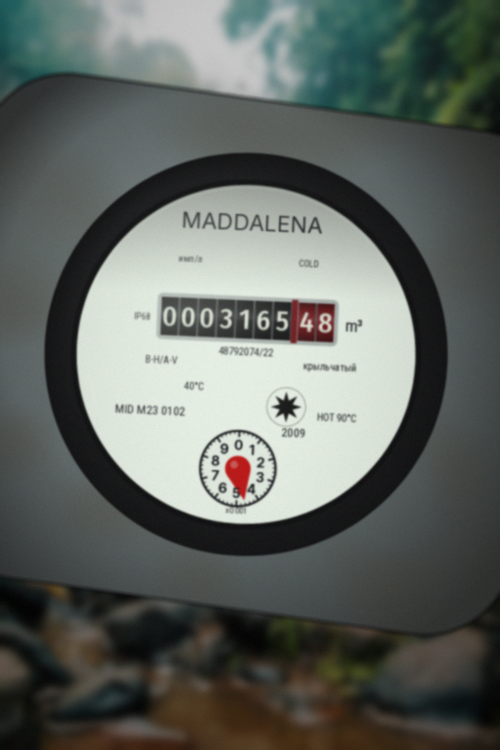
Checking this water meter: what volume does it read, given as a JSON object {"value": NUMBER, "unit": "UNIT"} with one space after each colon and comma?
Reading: {"value": 3165.484, "unit": "m³"}
